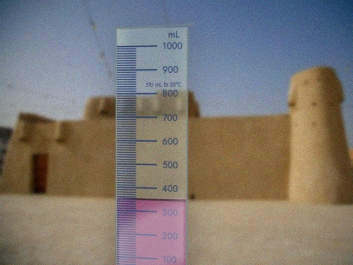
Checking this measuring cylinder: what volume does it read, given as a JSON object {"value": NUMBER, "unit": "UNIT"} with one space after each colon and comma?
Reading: {"value": 350, "unit": "mL"}
